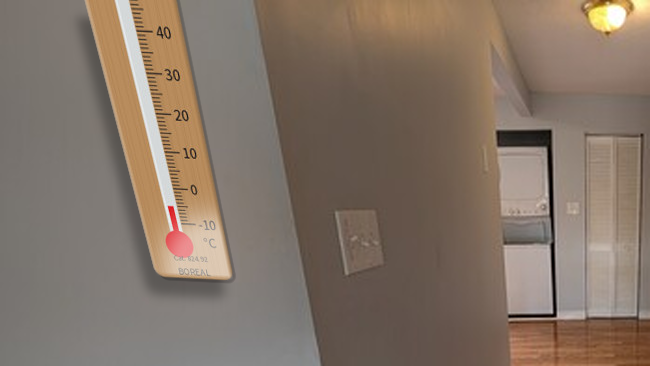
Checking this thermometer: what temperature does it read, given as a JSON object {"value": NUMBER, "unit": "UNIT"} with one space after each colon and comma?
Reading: {"value": -5, "unit": "°C"}
